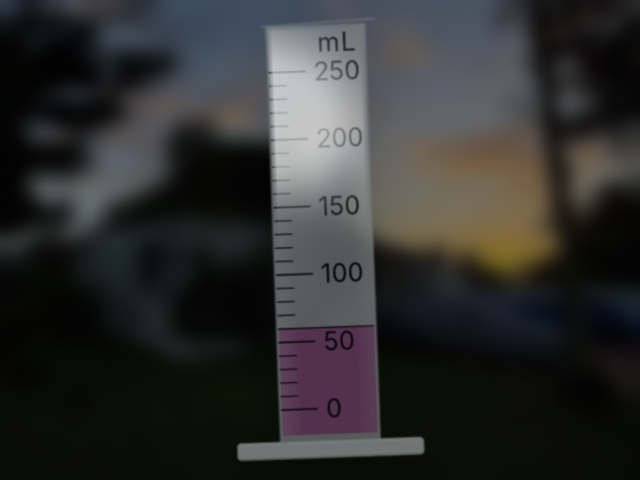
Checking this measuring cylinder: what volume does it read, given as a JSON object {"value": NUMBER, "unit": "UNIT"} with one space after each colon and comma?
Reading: {"value": 60, "unit": "mL"}
